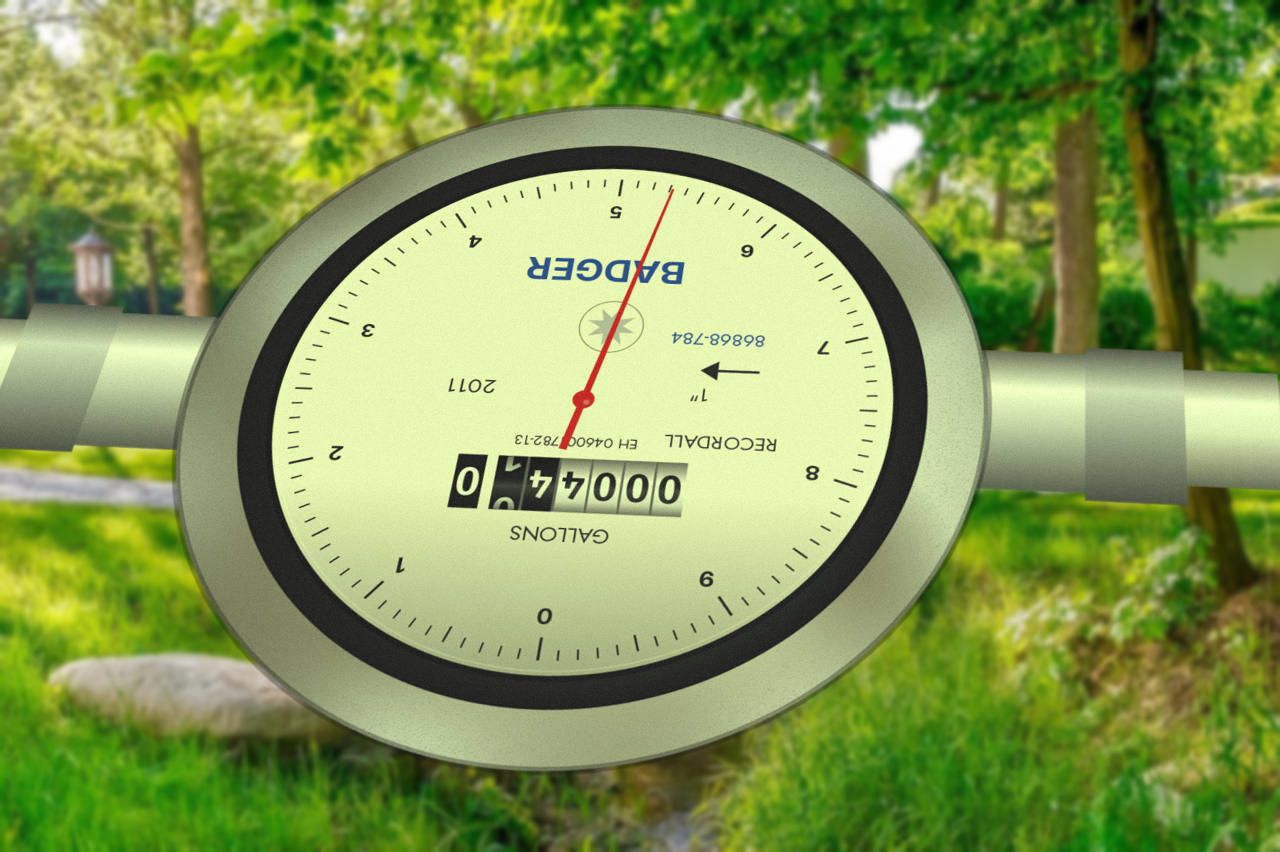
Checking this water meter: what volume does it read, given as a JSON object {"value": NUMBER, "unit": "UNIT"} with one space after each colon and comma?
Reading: {"value": 4405.3, "unit": "gal"}
